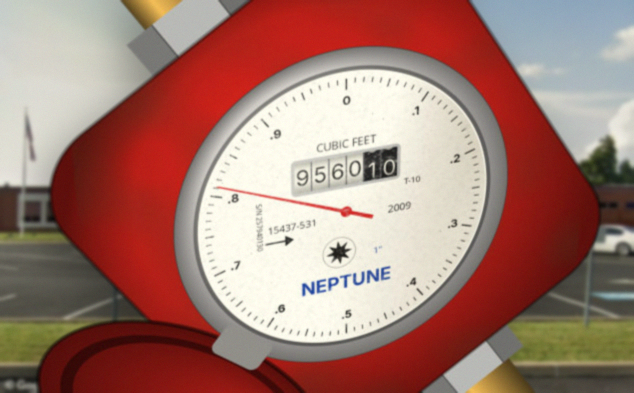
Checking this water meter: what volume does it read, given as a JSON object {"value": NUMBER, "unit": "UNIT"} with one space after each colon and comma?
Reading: {"value": 956009.81, "unit": "ft³"}
